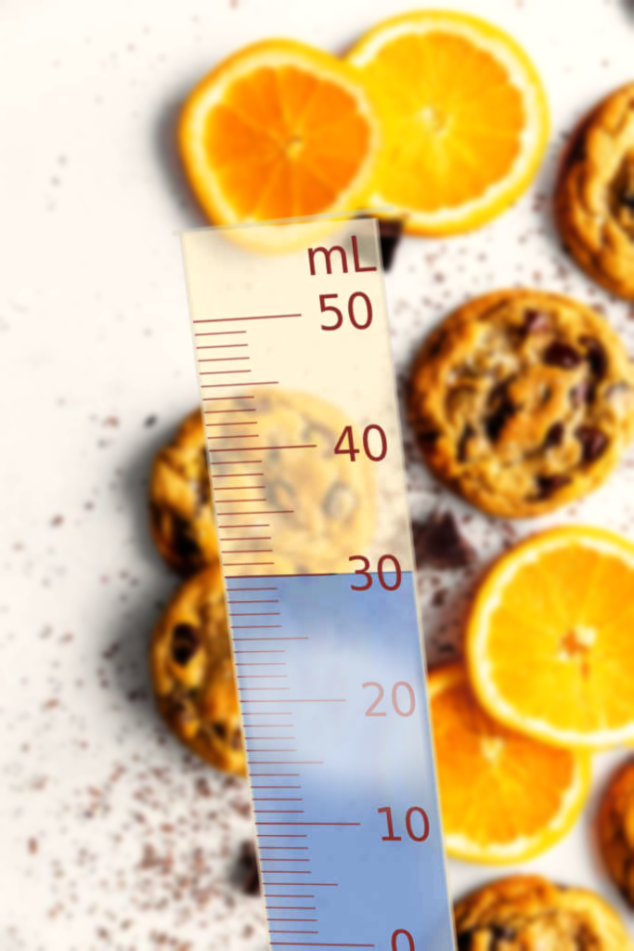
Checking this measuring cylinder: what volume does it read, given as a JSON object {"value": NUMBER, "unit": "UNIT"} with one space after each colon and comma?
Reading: {"value": 30, "unit": "mL"}
